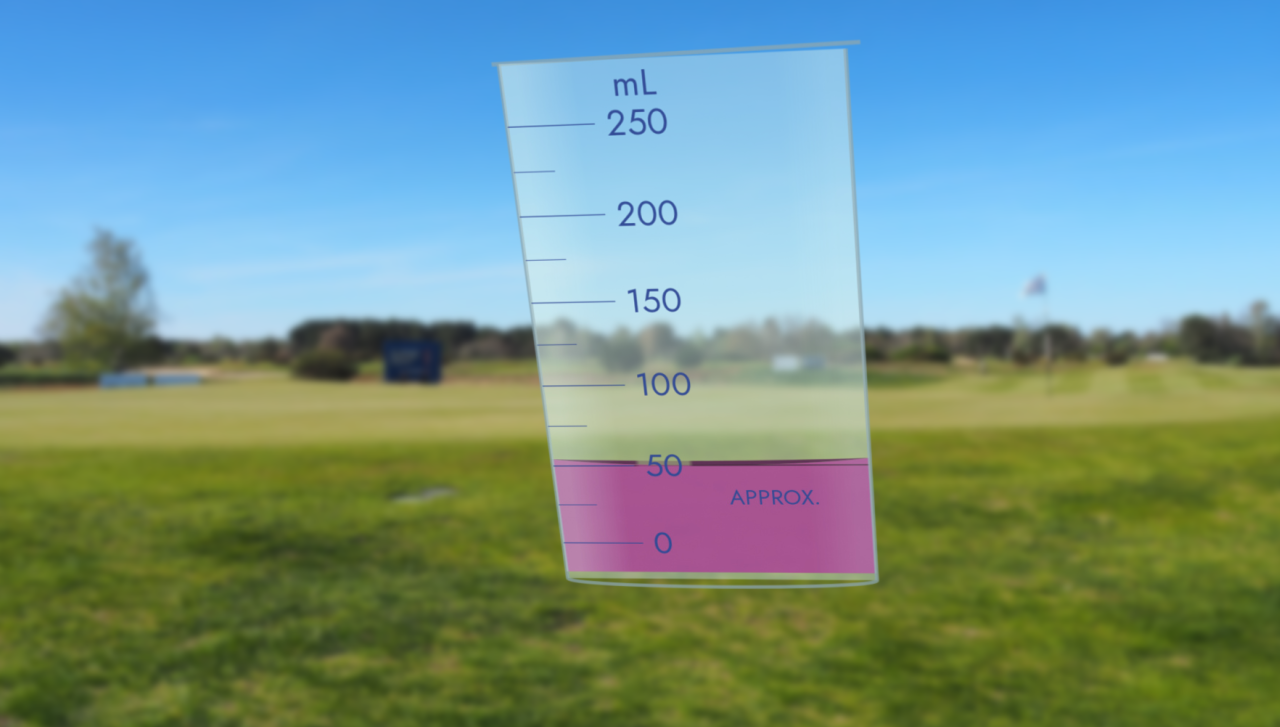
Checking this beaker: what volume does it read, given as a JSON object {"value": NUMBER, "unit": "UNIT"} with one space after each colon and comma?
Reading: {"value": 50, "unit": "mL"}
